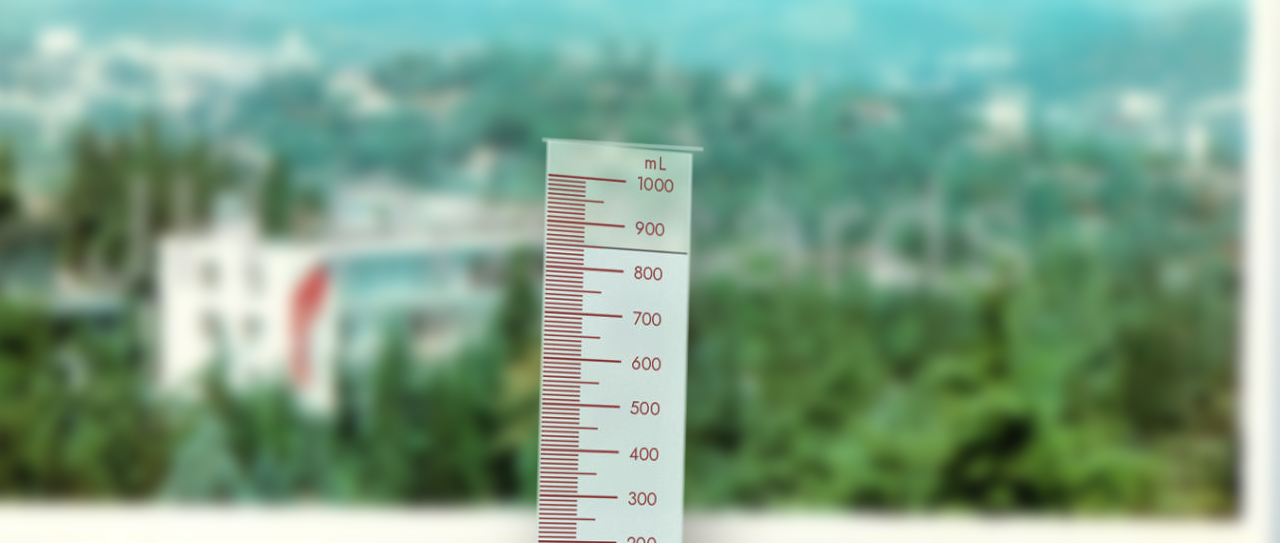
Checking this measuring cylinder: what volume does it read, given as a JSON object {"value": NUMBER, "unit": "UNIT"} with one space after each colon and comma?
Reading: {"value": 850, "unit": "mL"}
